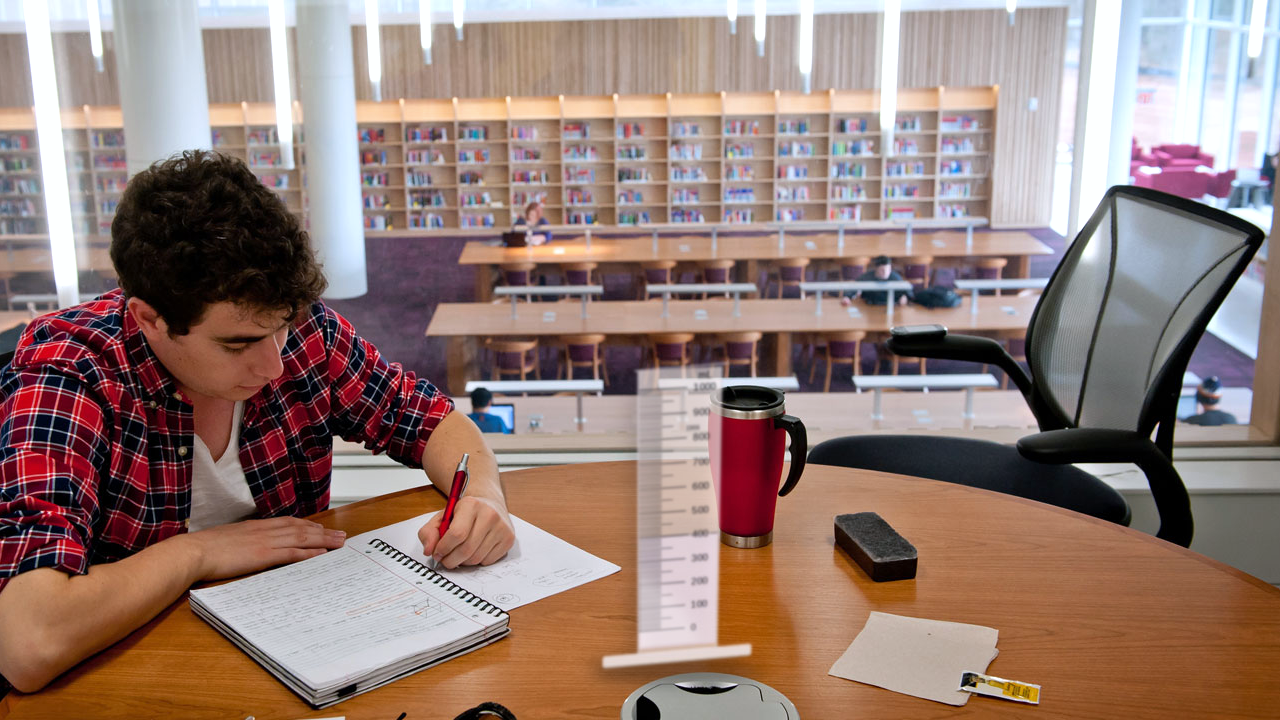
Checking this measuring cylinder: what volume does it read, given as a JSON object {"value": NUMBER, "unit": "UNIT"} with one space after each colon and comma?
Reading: {"value": 400, "unit": "mL"}
